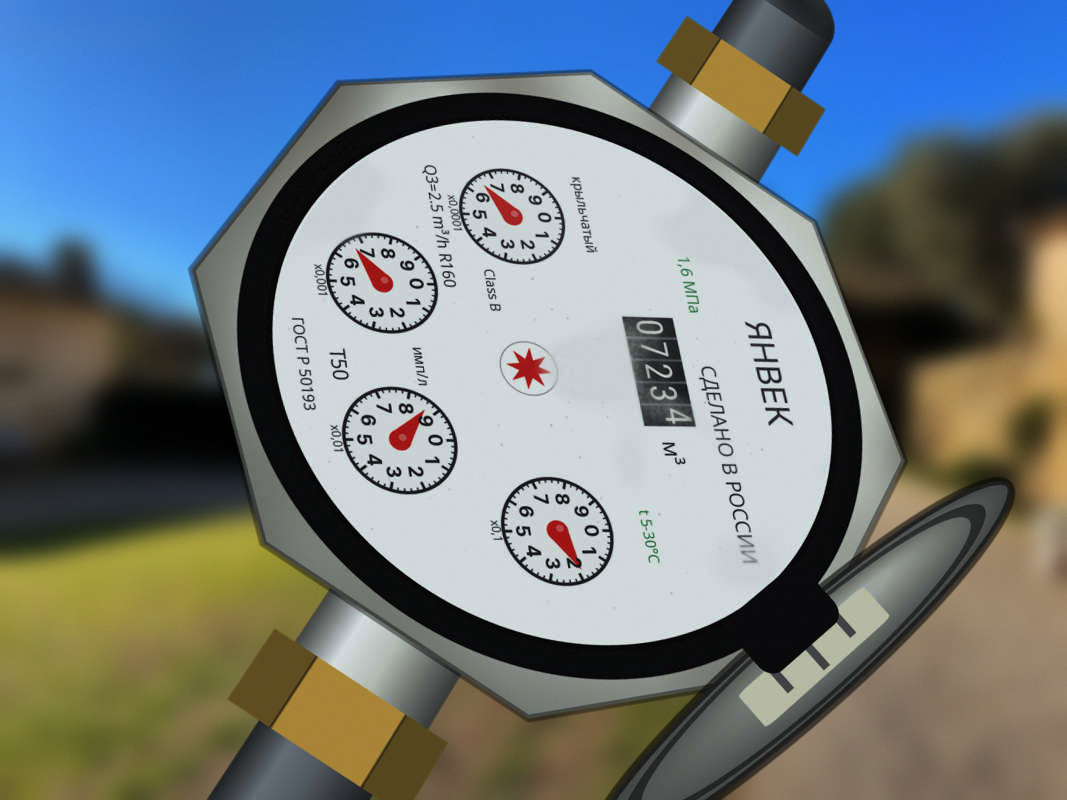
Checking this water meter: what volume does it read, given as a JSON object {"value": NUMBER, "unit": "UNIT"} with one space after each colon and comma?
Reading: {"value": 7234.1866, "unit": "m³"}
